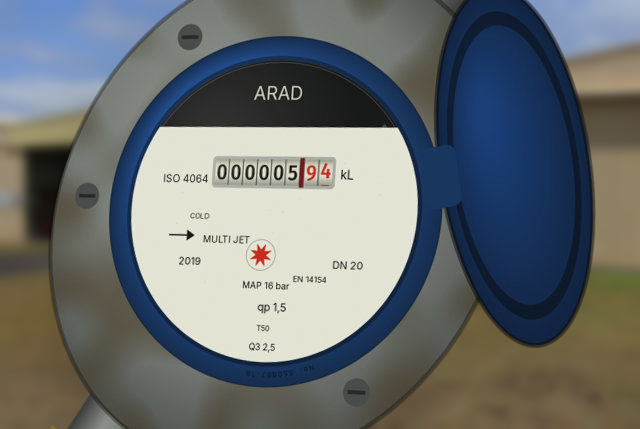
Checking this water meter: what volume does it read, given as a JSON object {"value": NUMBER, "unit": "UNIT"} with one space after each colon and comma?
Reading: {"value": 5.94, "unit": "kL"}
